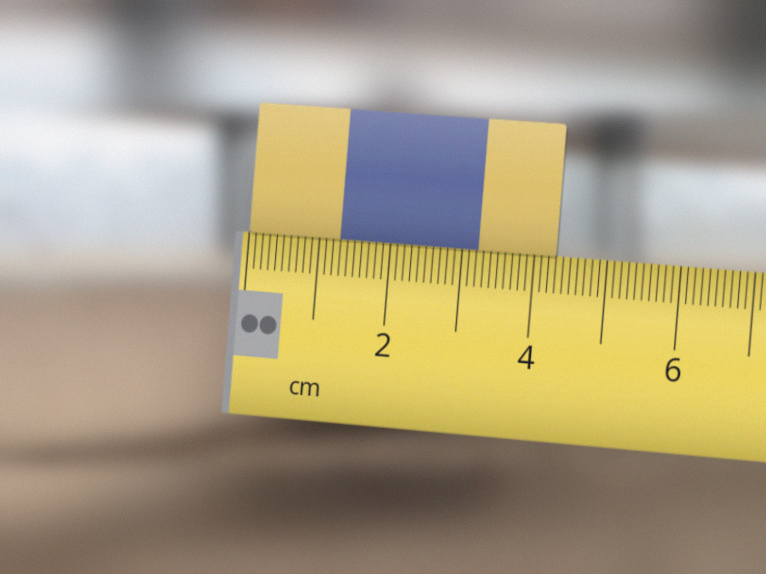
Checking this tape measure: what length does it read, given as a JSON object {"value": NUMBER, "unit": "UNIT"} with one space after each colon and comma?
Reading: {"value": 4.3, "unit": "cm"}
